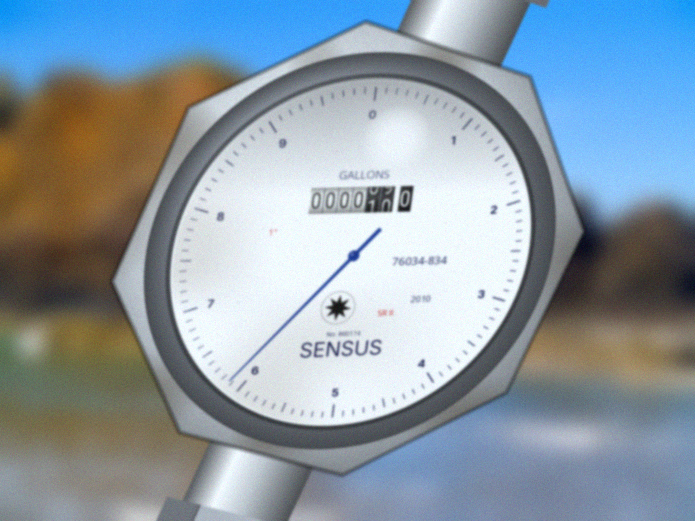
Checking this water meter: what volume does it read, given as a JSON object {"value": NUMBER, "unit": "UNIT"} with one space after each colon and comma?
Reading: {"value": 96.1, "unit": "gal"}
